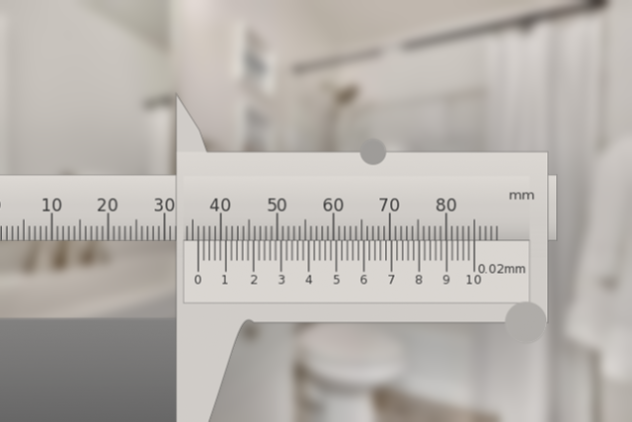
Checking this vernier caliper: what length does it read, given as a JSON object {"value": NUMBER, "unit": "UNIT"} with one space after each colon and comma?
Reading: {"value": 36.0, "unit": "mm"}
